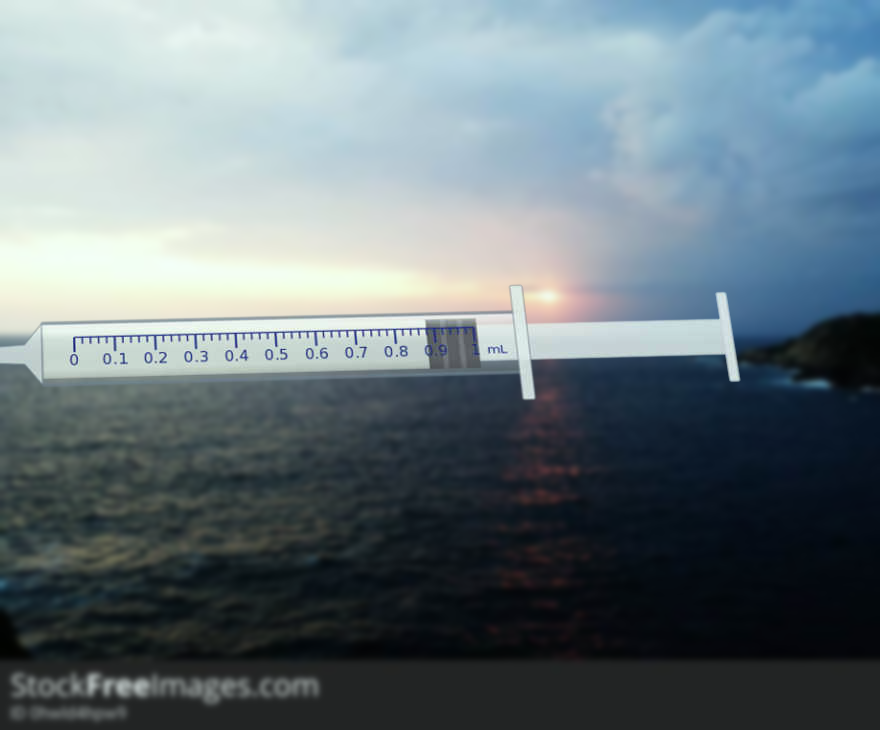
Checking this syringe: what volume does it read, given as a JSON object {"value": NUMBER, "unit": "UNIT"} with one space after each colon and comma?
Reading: {"value": 0.88, "unit": "mL"}
